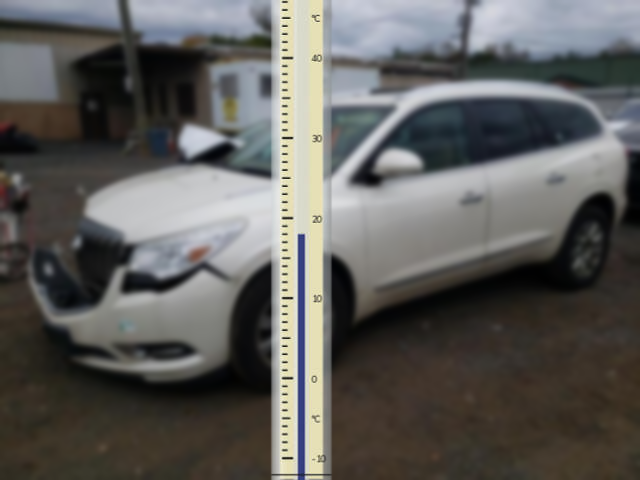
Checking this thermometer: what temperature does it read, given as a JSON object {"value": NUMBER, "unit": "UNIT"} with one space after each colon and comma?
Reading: {"value": 18, "unit": "°C"}
